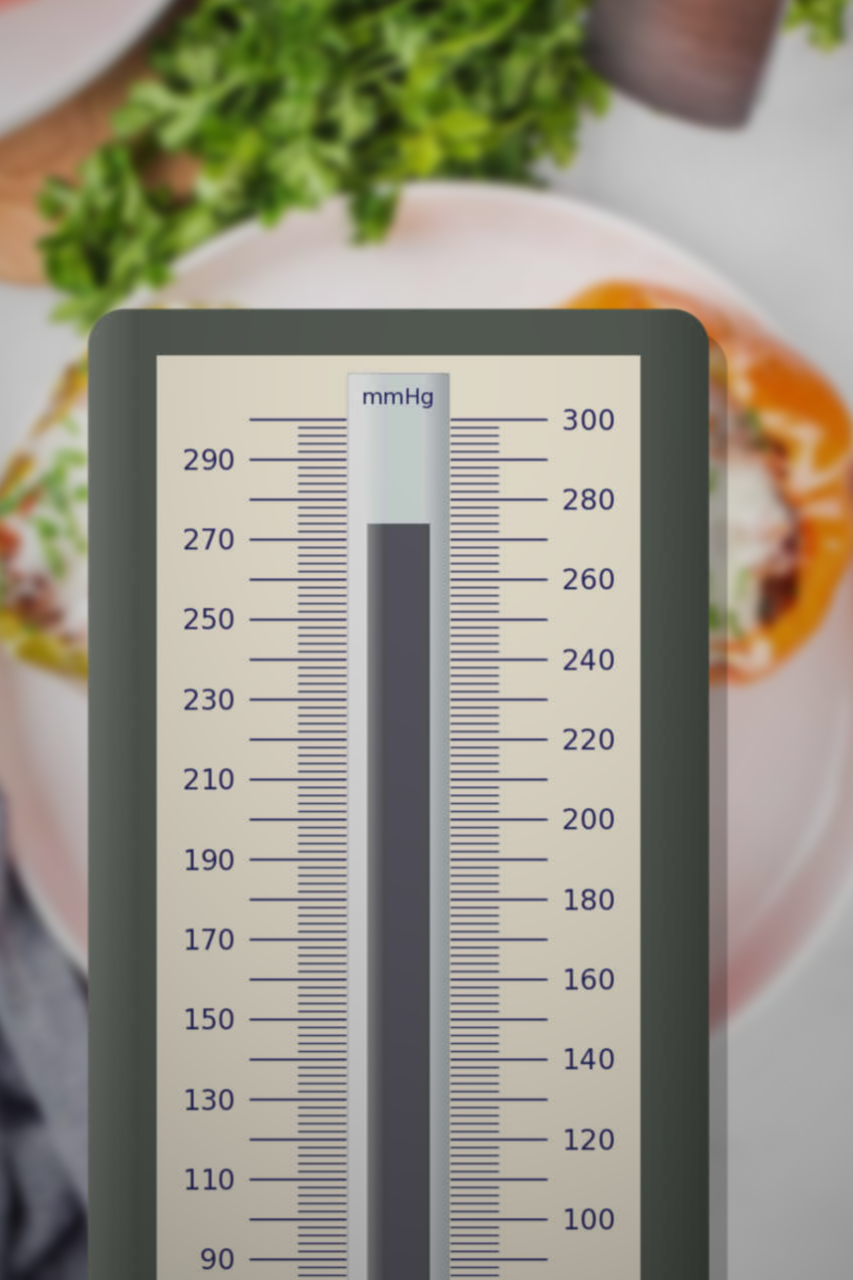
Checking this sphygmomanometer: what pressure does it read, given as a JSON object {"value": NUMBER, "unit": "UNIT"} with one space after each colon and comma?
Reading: {"value": 274, "unit": "mmHg"}
